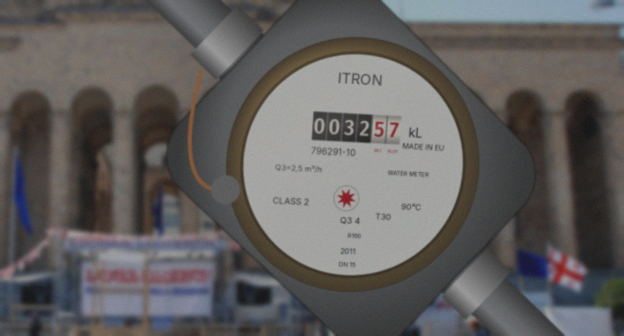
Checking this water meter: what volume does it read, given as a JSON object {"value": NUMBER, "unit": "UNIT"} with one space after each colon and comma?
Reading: {"value": 32.57, "unit": "kL"}
